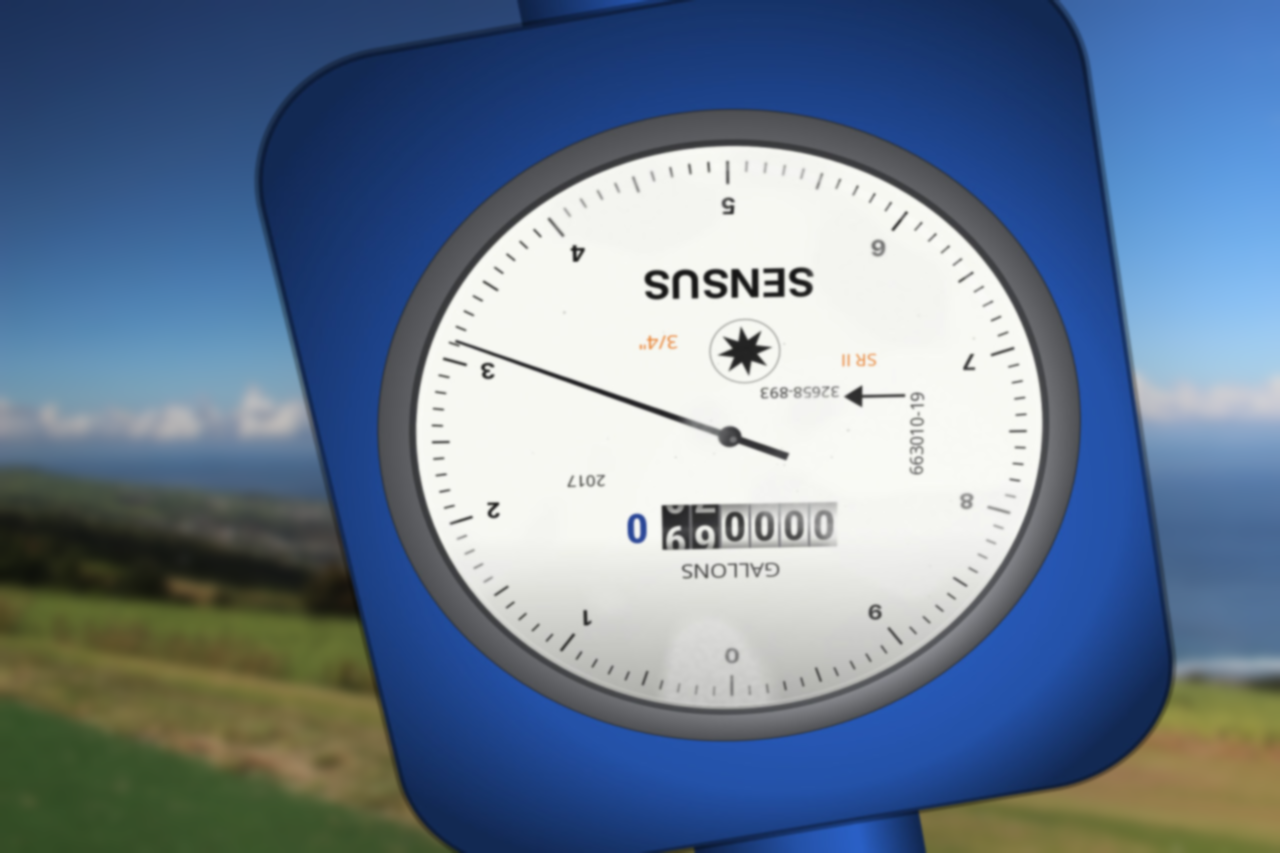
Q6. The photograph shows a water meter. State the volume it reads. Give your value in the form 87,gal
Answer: 693.1,gal
